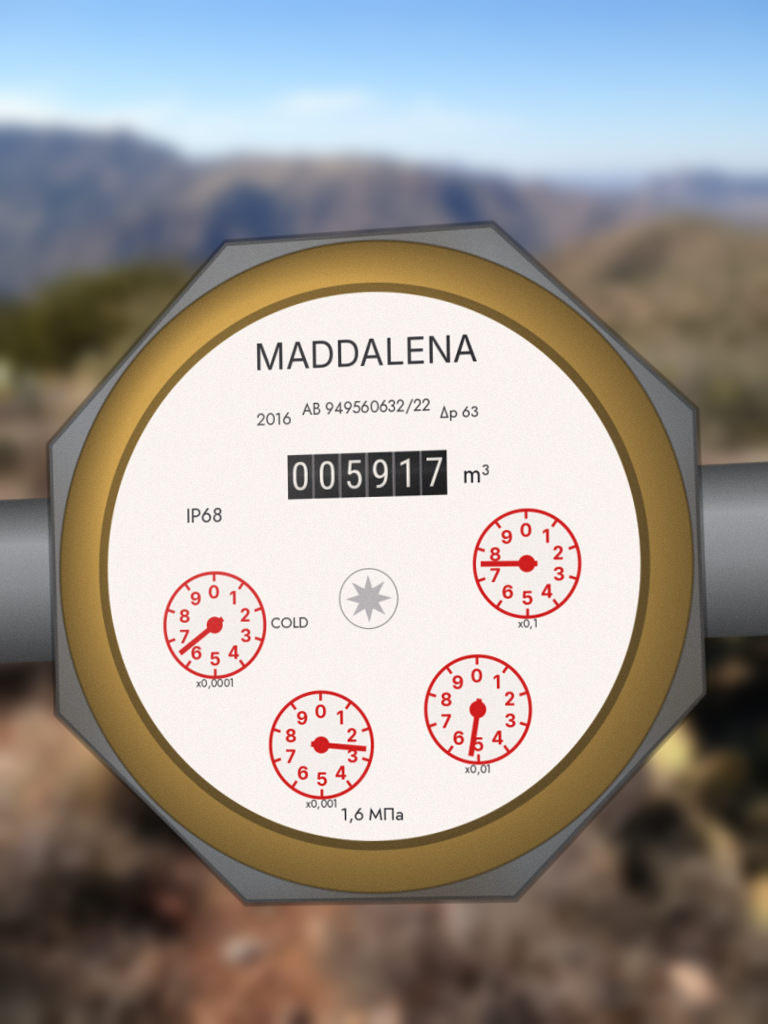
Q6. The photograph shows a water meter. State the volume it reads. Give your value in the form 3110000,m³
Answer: 5917.7526,m³
